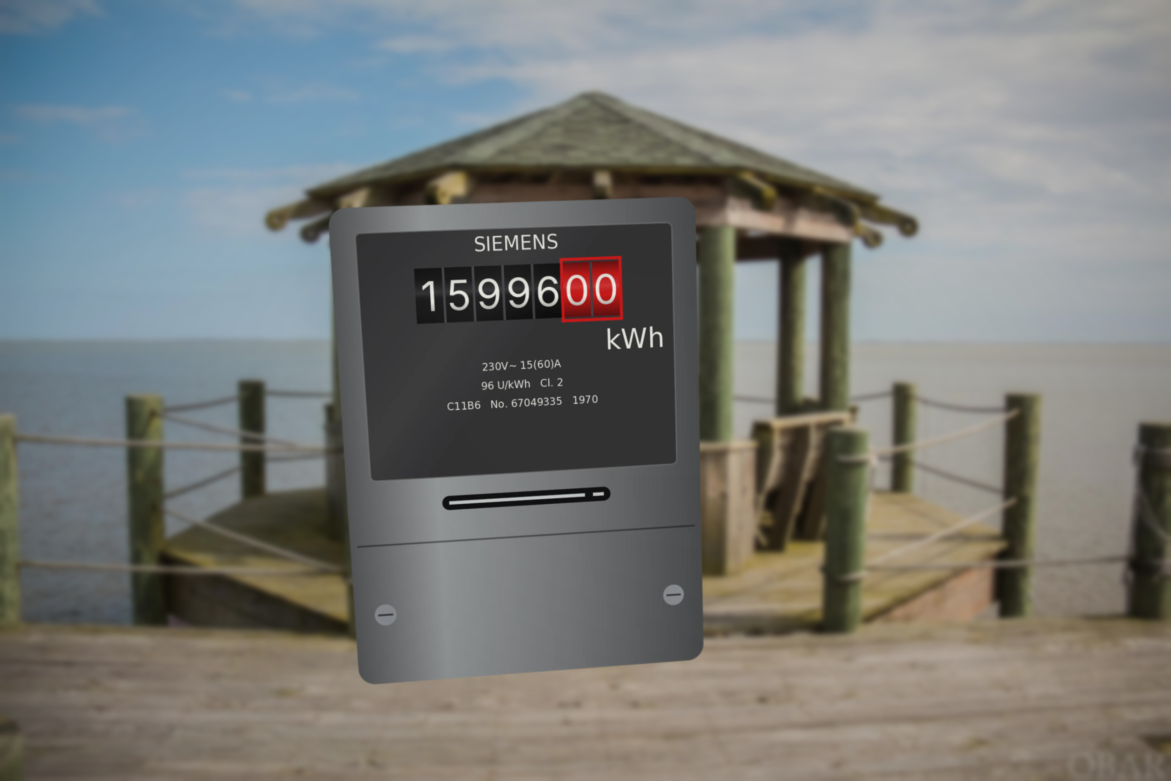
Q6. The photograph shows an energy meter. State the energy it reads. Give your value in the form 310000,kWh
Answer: 15996.00,kWh
